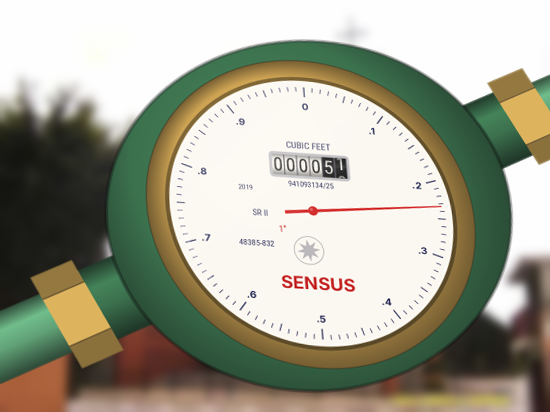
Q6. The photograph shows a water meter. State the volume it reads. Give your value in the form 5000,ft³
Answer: 51.23,ft³
